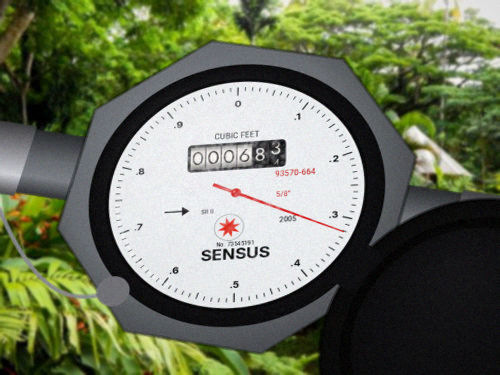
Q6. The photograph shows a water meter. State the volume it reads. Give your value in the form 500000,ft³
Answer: 683.32,ft³
